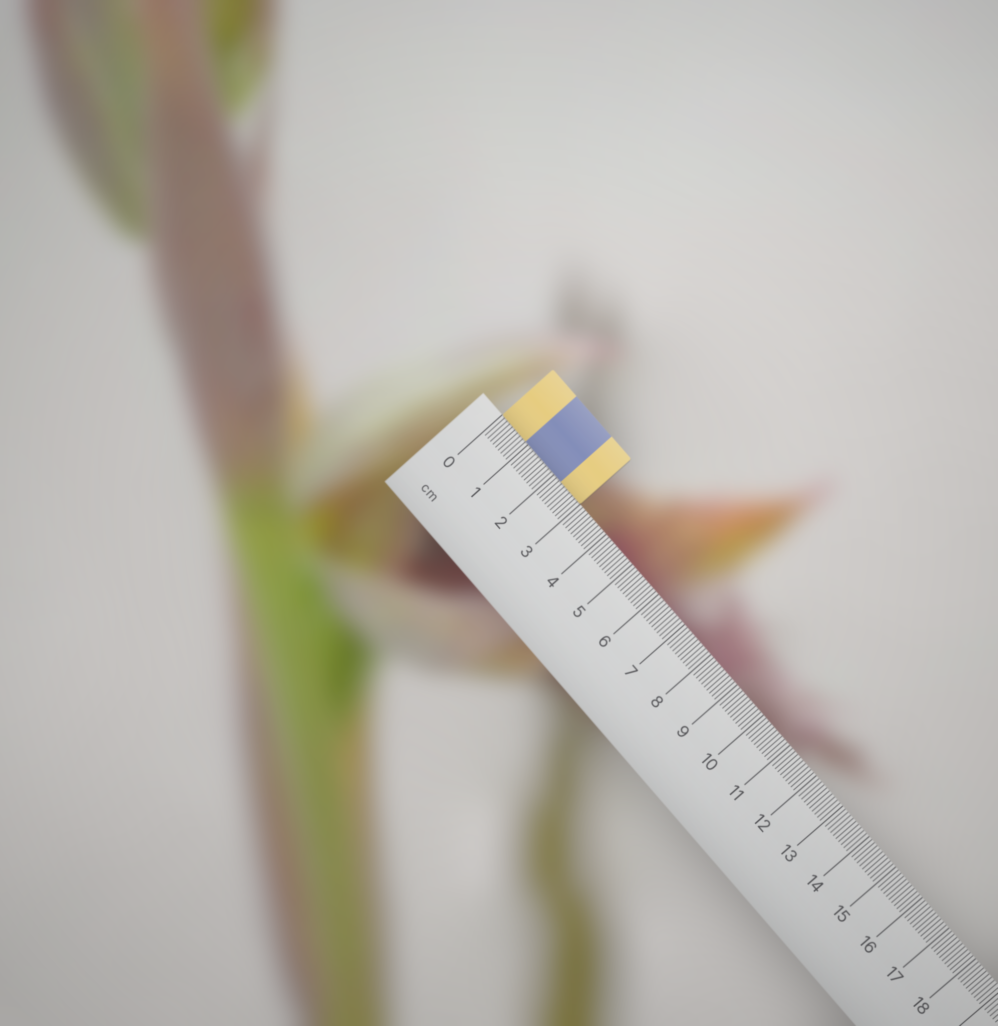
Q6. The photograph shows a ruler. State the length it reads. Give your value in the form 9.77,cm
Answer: 3,cm
